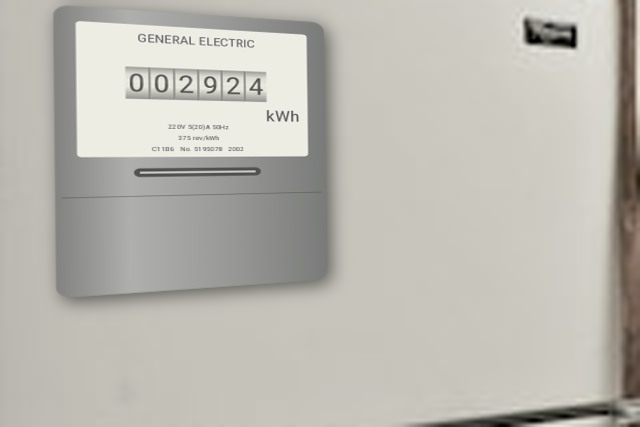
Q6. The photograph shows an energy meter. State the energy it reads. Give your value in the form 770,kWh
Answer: 2924,kWh
